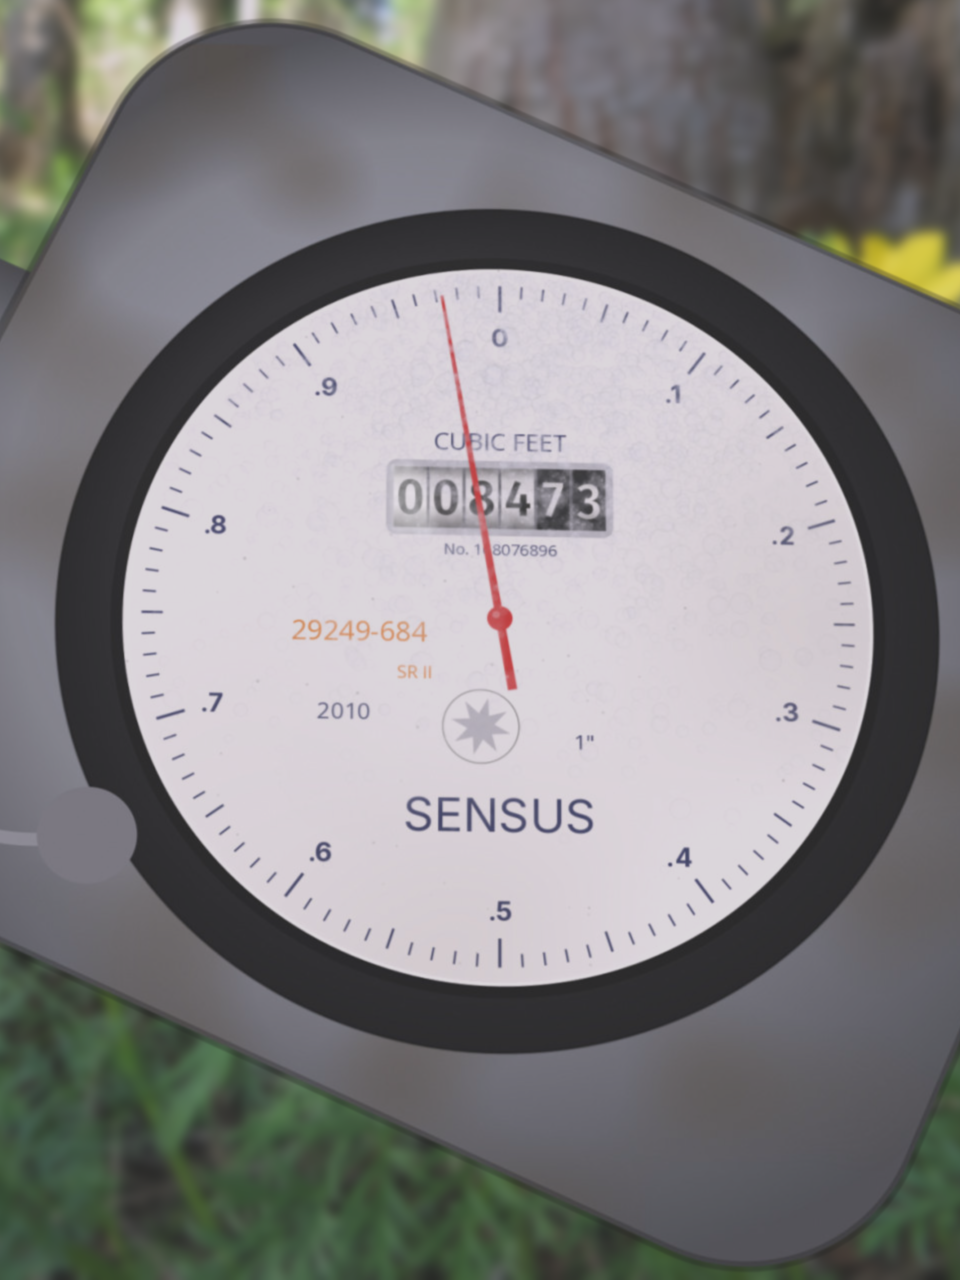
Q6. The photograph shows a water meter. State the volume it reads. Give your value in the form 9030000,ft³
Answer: 8472.97,ft³
